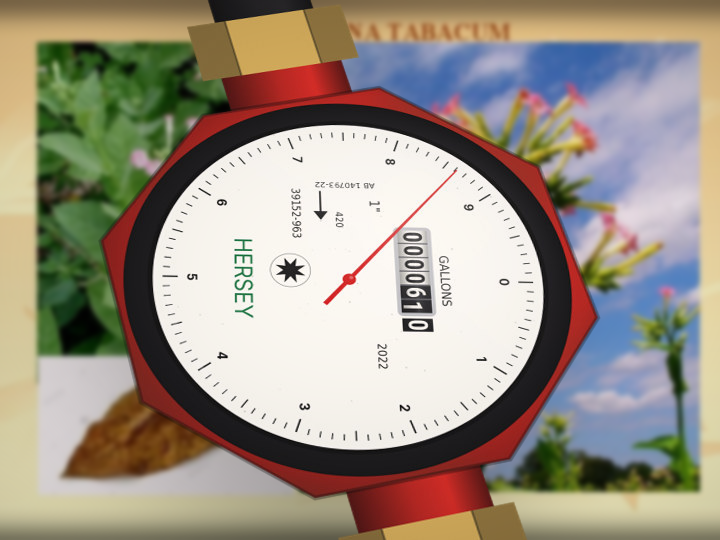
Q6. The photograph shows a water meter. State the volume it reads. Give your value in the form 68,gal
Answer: 608.6,gal
